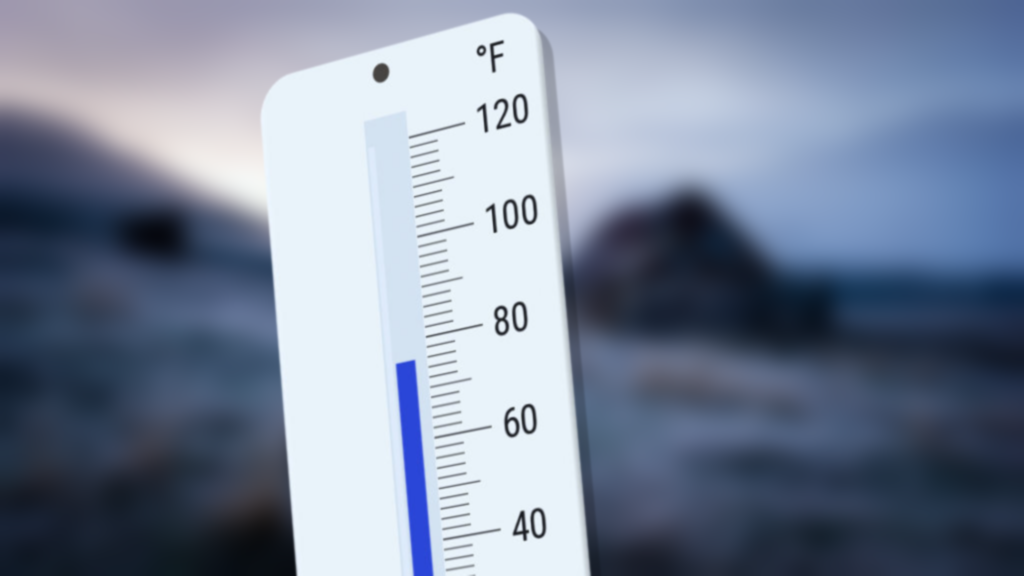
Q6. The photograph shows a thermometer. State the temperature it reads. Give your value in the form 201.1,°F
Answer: 76,°F
